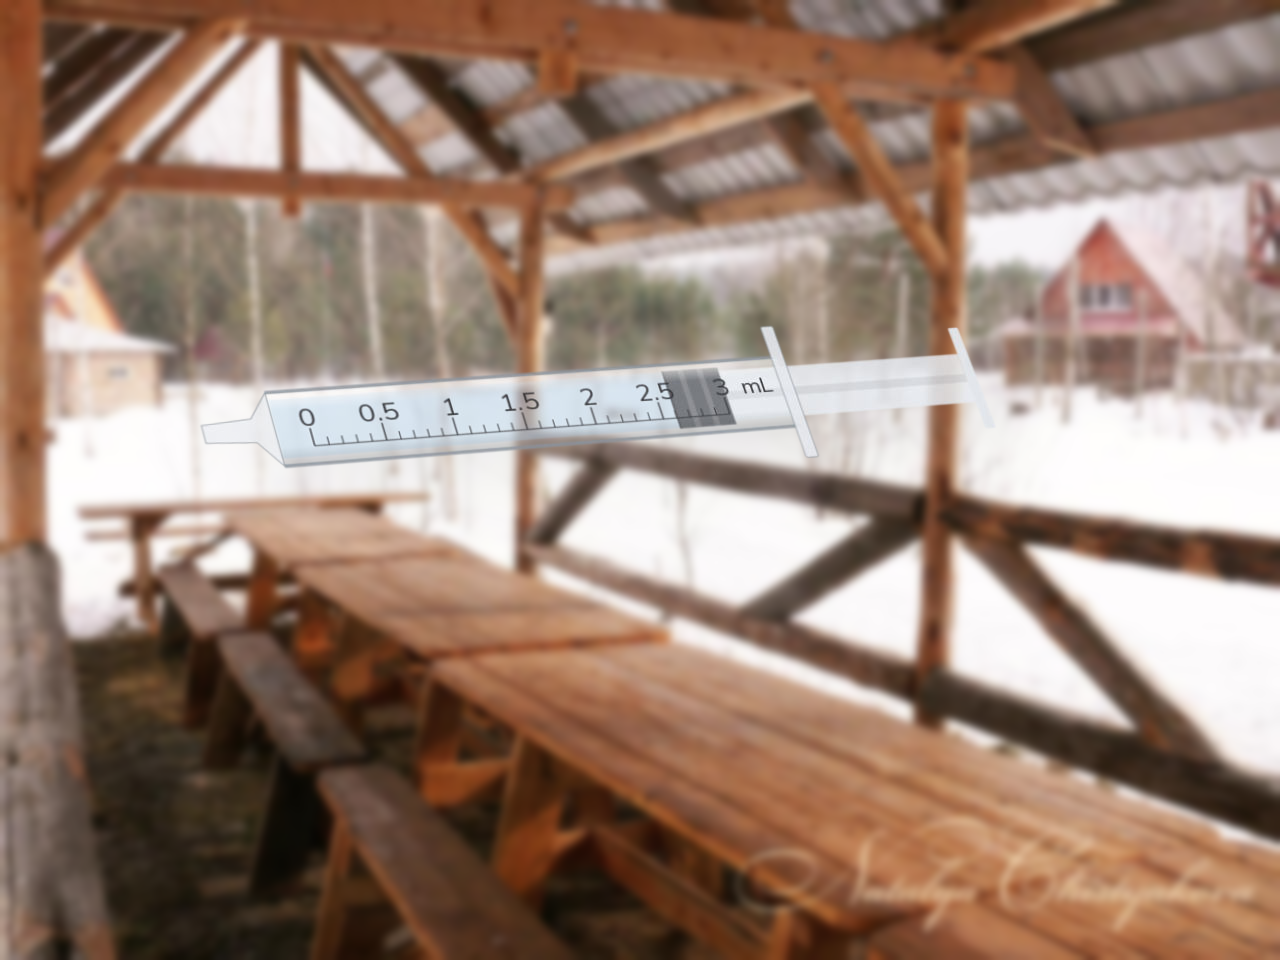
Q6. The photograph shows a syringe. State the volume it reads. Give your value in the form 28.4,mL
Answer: 2.6,mL
